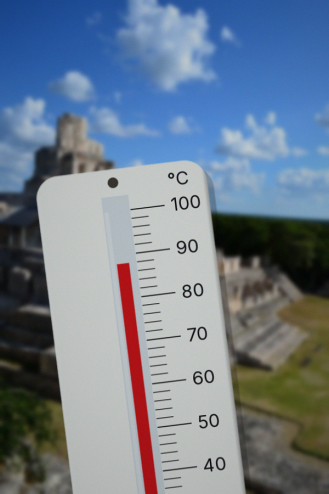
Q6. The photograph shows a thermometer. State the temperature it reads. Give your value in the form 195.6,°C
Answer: 88,°C
